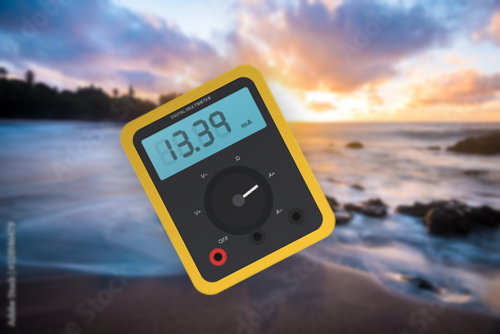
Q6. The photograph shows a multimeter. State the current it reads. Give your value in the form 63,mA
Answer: 13.39,mA
